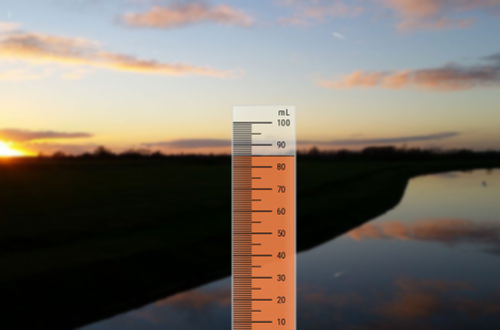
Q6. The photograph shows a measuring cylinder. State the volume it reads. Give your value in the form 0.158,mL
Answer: 85,mL
